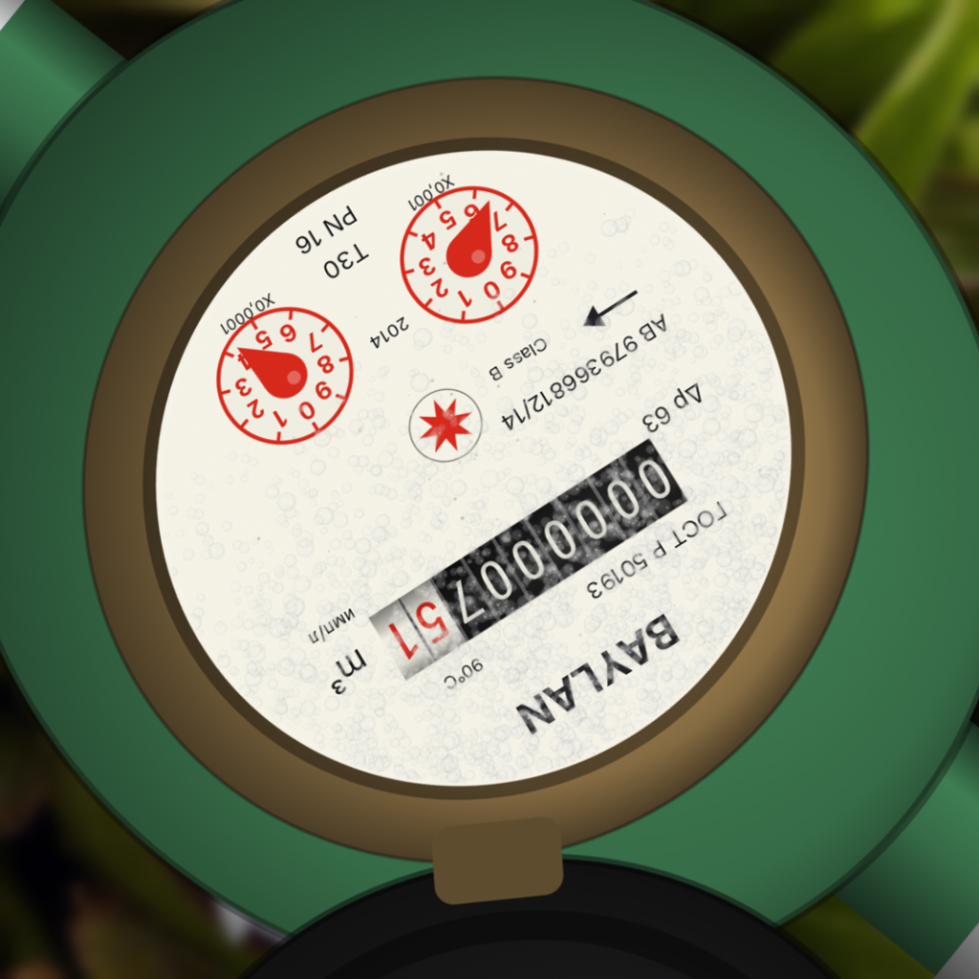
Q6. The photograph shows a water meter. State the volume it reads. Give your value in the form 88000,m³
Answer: 7.5164,m³
